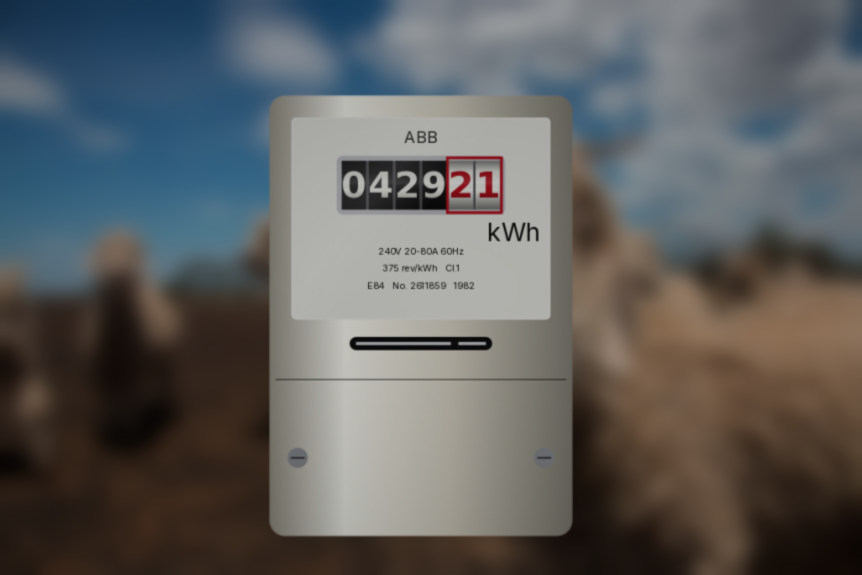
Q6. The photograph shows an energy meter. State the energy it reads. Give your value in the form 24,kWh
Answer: 429.21,kWh
